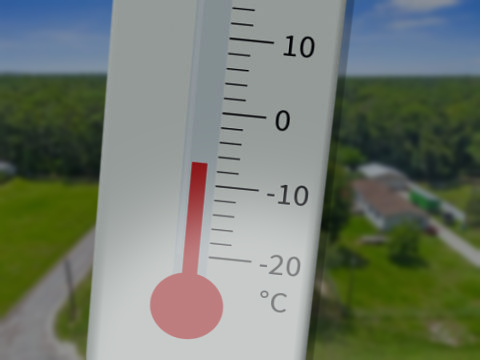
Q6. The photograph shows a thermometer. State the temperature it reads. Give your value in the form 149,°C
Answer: -7,°C
